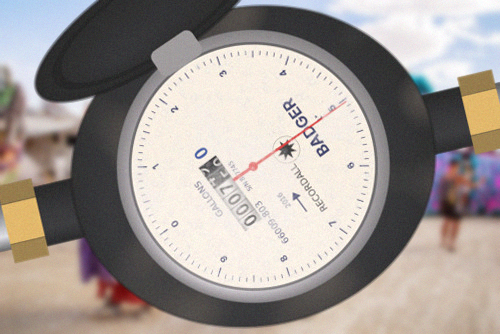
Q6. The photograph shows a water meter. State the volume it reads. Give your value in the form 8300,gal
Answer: 7495.0,gal
